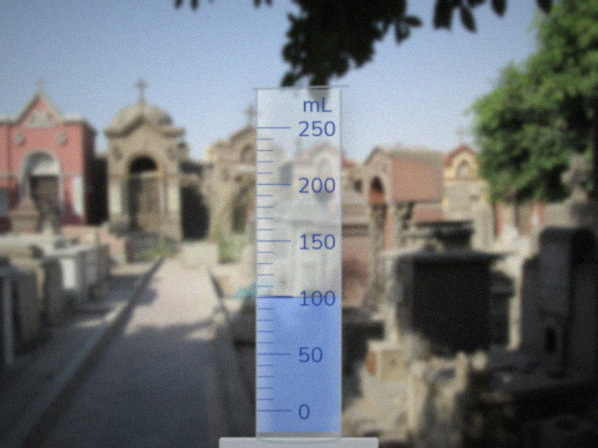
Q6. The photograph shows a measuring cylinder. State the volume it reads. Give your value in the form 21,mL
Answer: 100,mL
